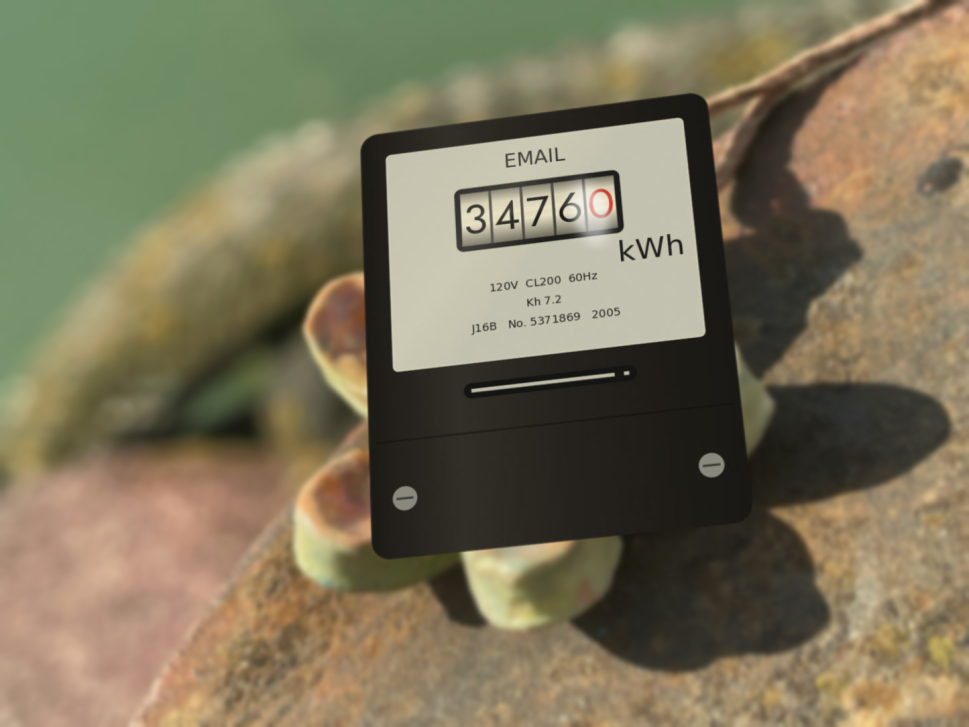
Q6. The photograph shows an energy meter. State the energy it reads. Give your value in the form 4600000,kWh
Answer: 3476.0,kWh
